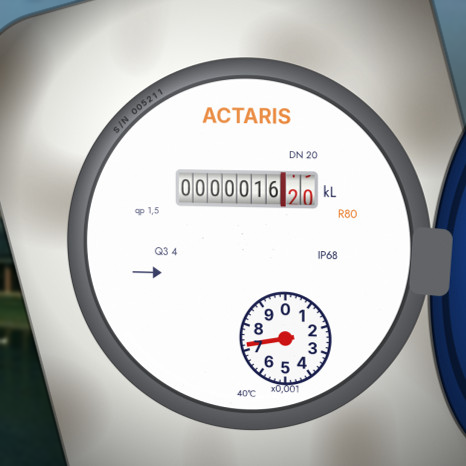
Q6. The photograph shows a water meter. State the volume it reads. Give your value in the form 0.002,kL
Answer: 16.197,kL
